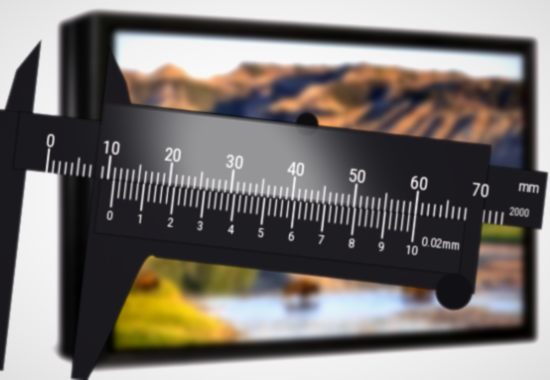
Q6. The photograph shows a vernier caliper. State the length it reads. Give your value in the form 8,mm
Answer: 11.0,mm
